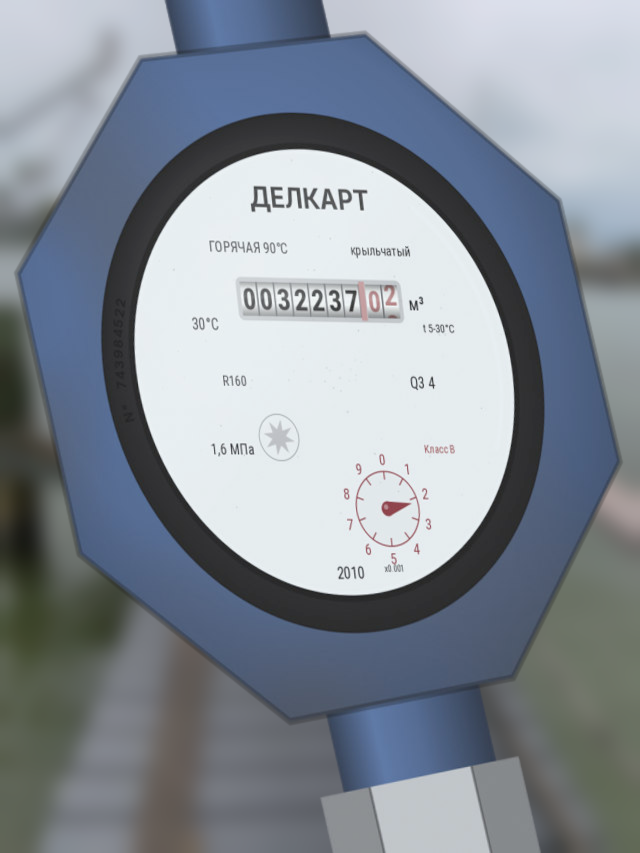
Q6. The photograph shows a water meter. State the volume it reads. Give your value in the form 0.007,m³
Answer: 32237.022,m³
